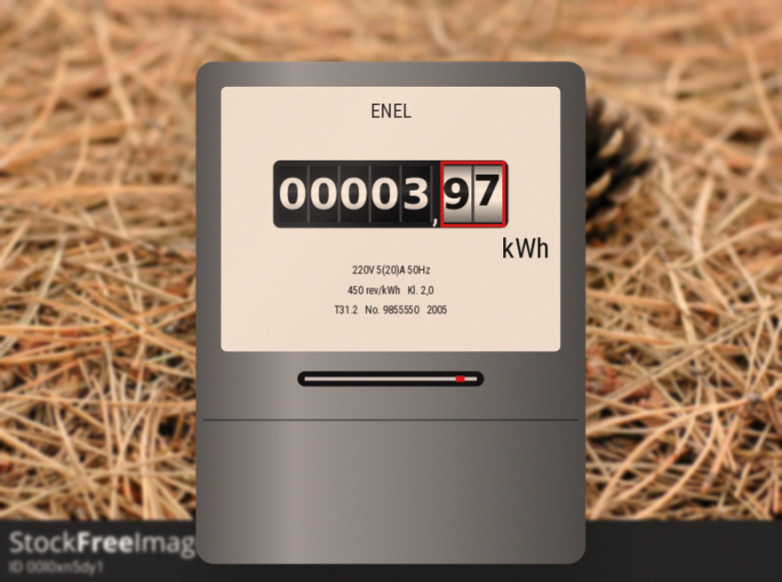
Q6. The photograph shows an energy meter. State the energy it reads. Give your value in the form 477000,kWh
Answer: 3.97,kWh
